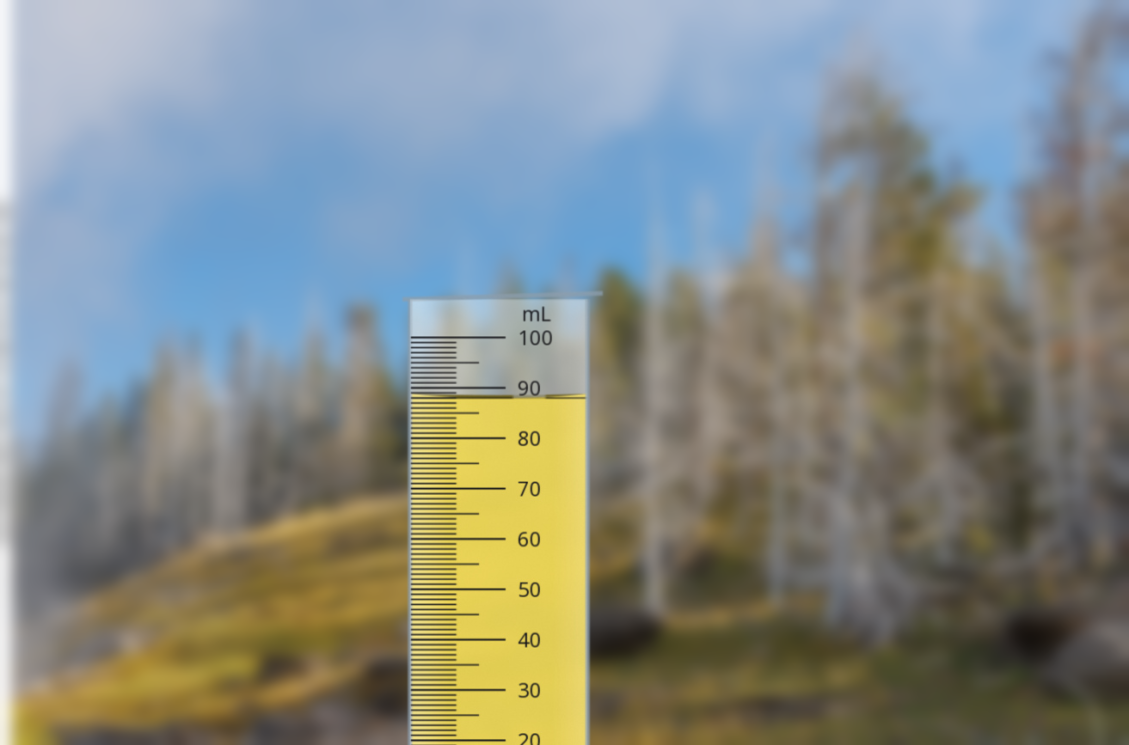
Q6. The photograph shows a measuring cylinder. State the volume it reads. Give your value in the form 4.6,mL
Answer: 88,mL
